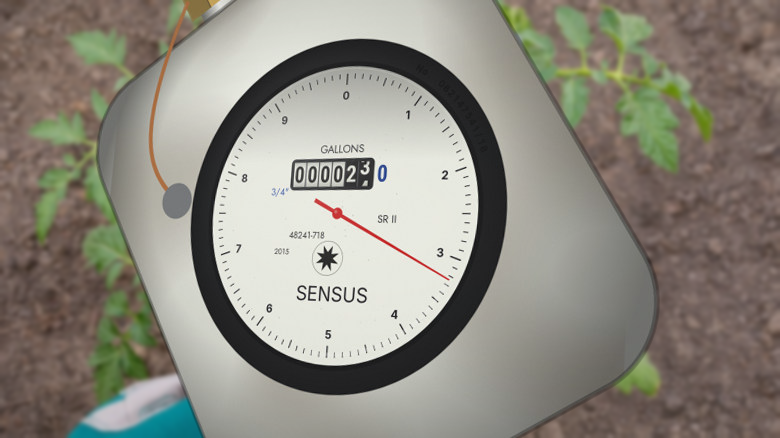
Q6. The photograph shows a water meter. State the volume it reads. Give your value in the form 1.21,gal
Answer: 233.2,gal
